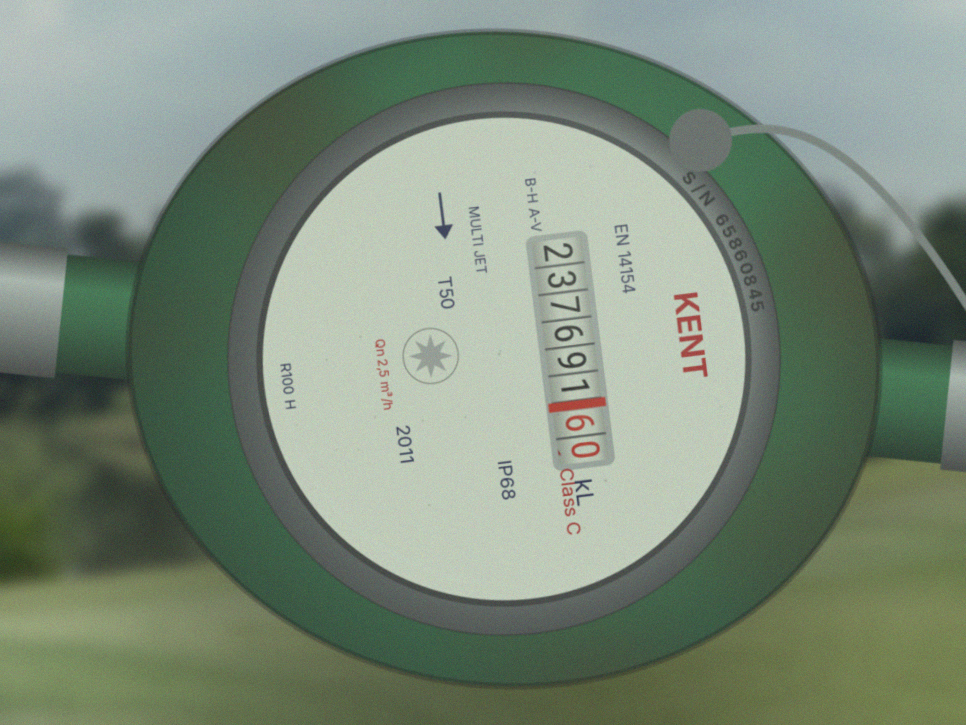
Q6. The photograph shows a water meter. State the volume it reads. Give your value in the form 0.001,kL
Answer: 237691.60,kL
